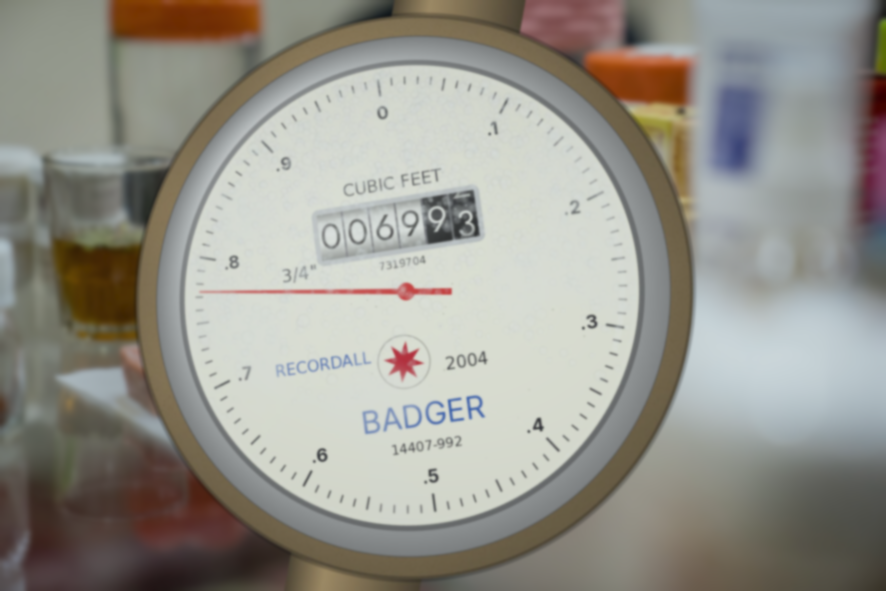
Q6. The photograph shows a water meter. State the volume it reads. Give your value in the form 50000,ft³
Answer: 6992.77,ft³
